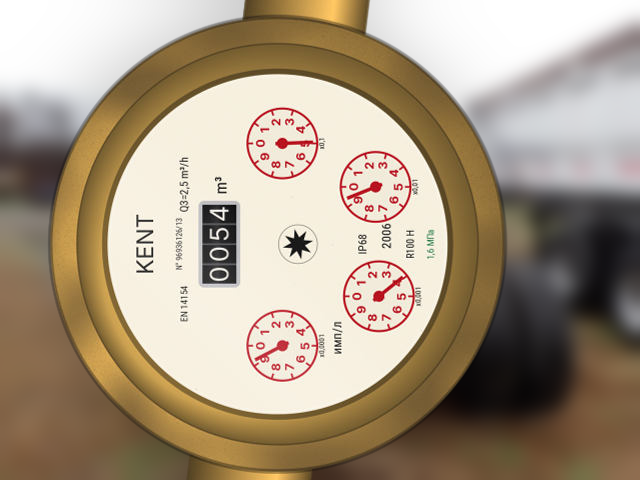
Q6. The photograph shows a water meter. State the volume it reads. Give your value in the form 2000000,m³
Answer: 54.4939,m³
